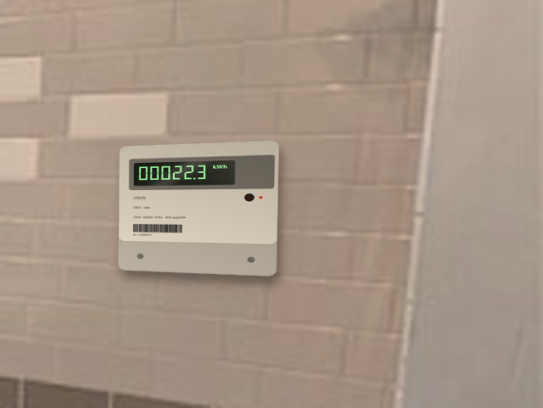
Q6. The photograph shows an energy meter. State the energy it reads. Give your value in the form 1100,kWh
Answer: 22.3,kWh
